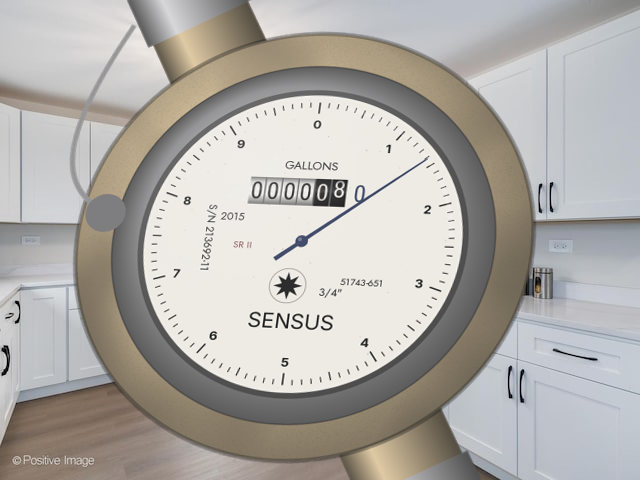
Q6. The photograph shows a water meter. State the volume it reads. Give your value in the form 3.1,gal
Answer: 81.4,gal
